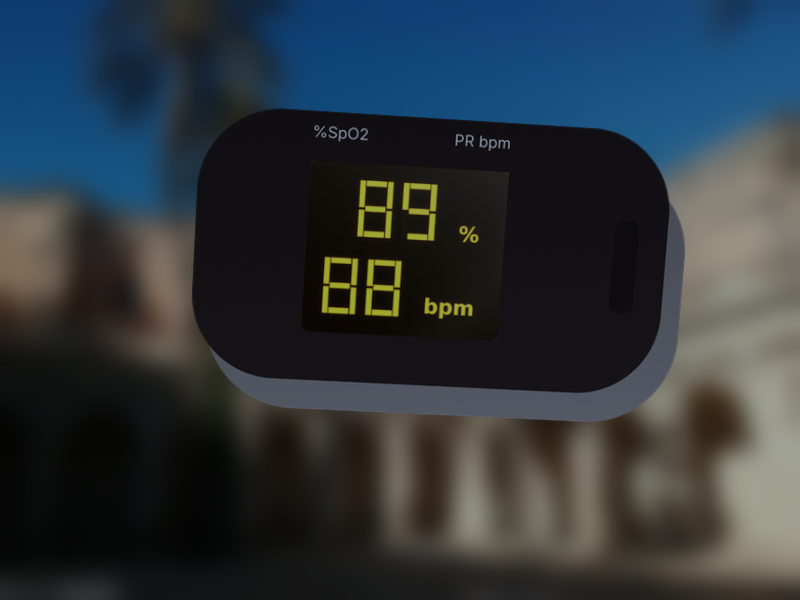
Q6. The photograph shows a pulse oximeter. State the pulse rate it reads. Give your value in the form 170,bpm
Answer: 88,bpm
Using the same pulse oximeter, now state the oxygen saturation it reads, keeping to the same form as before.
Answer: 89,%
